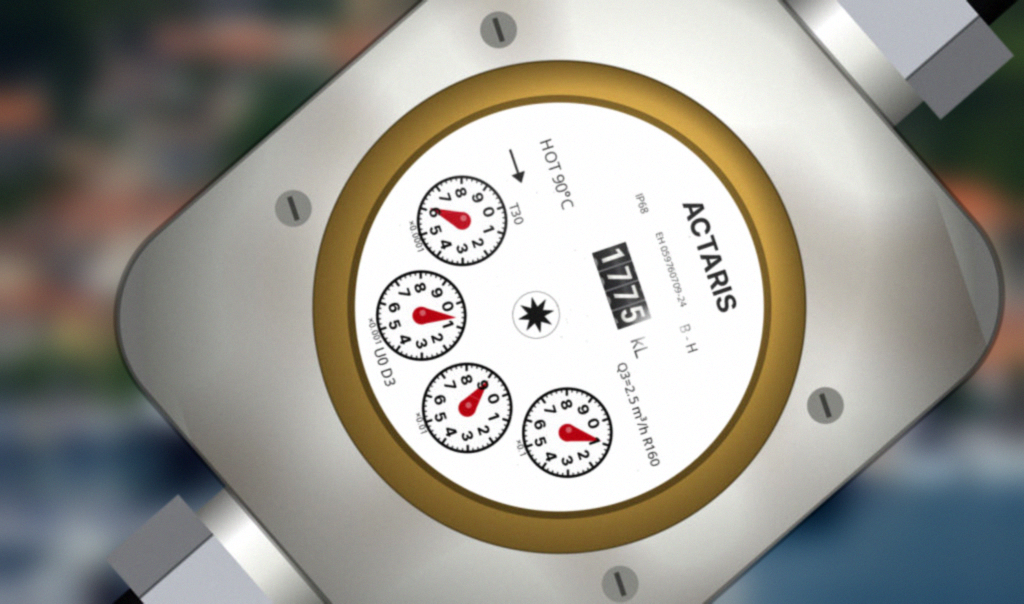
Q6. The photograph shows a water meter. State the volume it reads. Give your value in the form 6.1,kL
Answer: 1775.0906,kL
